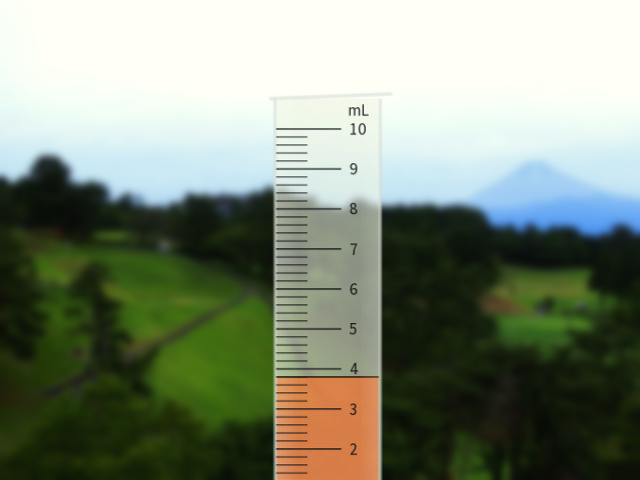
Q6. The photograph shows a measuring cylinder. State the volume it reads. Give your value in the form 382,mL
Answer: 3.8,mL
